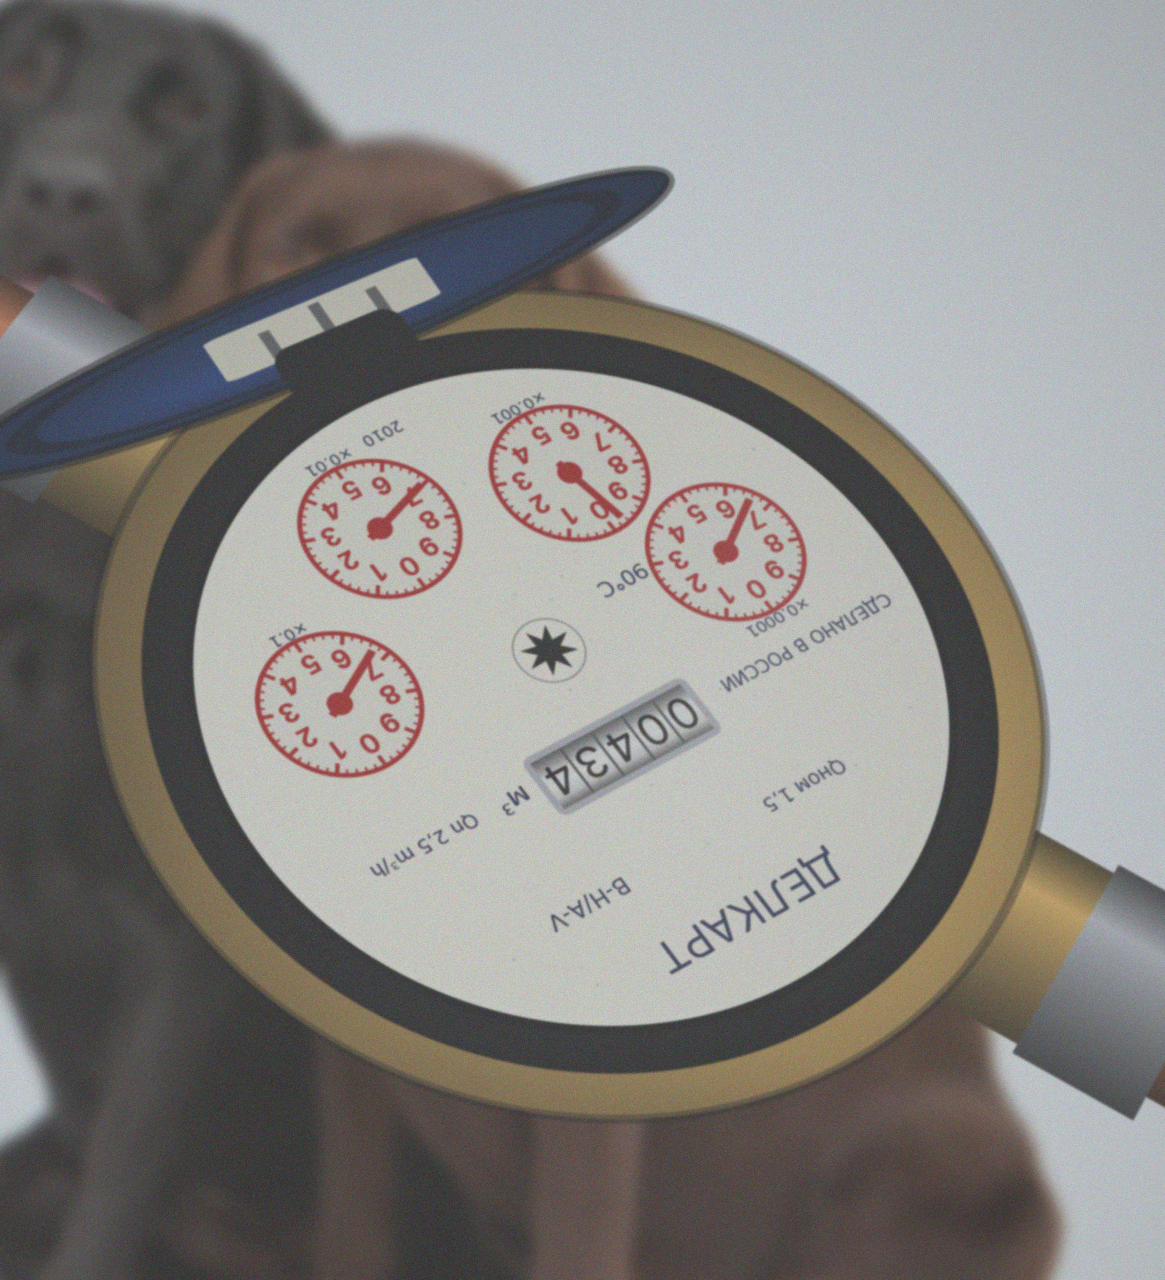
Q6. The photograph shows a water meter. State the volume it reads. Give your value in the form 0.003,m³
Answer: 434.6696,m³
